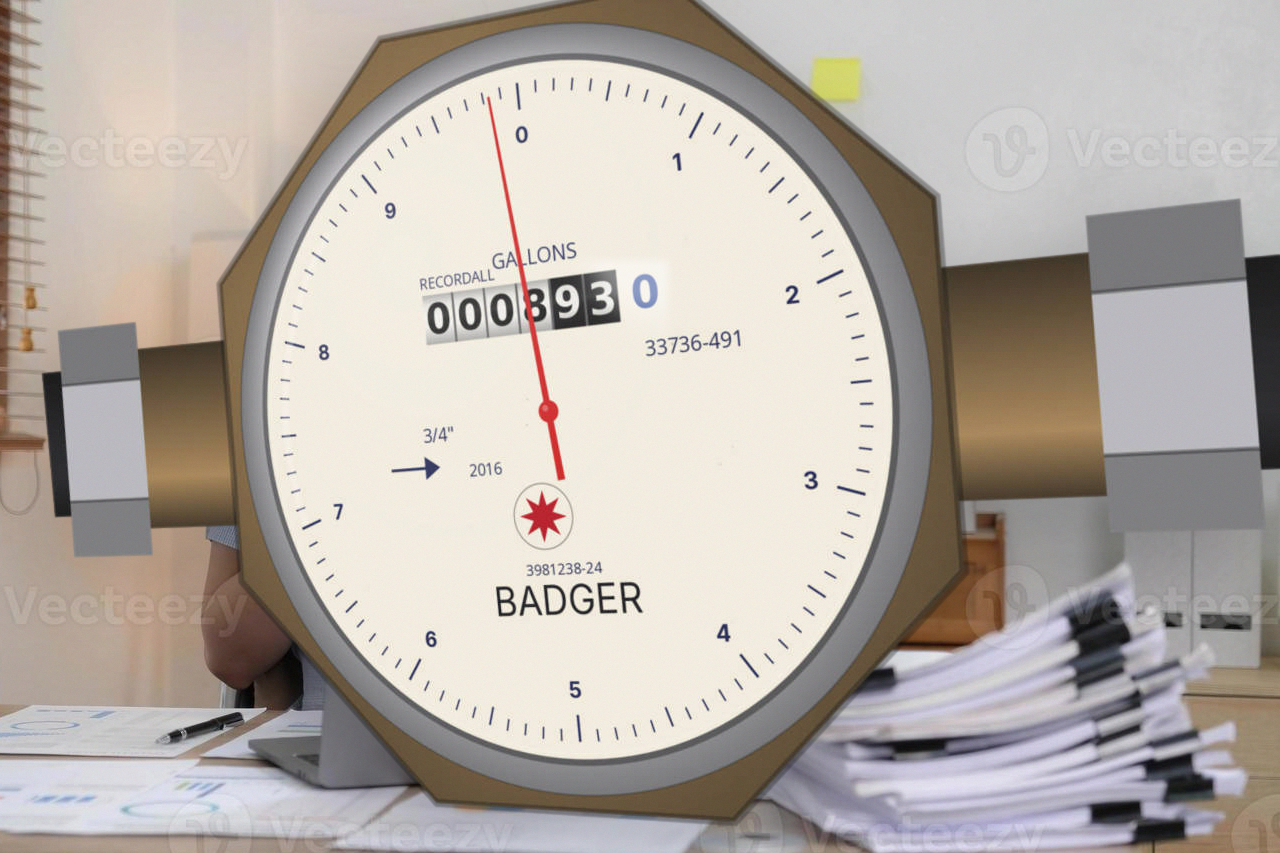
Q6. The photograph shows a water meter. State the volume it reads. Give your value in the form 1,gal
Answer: 8929.8,gal
